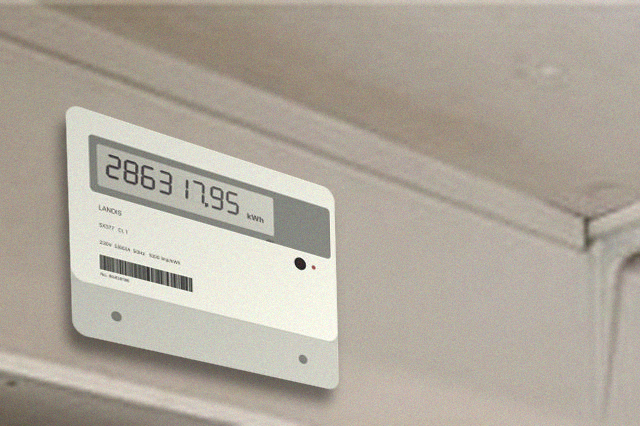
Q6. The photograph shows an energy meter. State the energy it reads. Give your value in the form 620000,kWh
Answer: 286317.95,kWh
